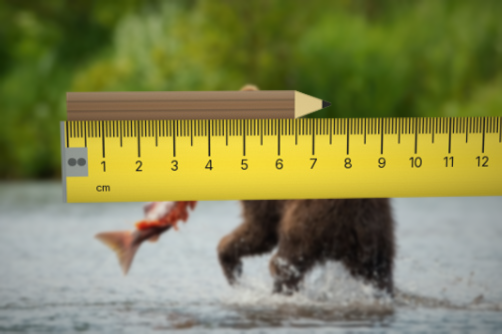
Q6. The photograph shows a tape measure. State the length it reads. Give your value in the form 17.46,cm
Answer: 7.5,cm
